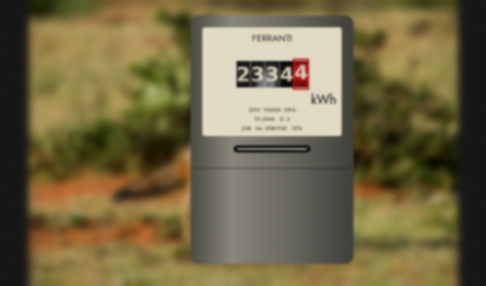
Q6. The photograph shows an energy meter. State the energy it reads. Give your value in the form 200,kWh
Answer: 2334.4,kWh
